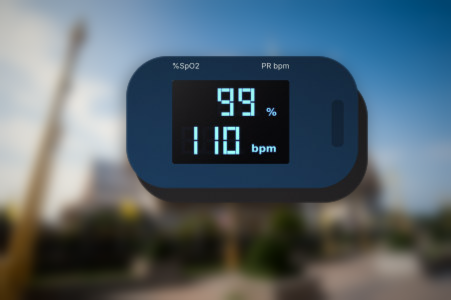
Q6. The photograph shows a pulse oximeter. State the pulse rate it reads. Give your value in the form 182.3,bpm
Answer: 110,bpm
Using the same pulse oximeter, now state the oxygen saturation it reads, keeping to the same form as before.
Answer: 99,%
